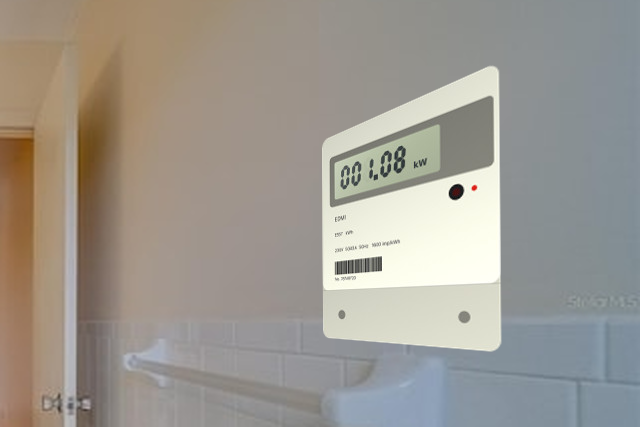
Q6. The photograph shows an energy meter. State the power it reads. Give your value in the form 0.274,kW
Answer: 1.08,kW
